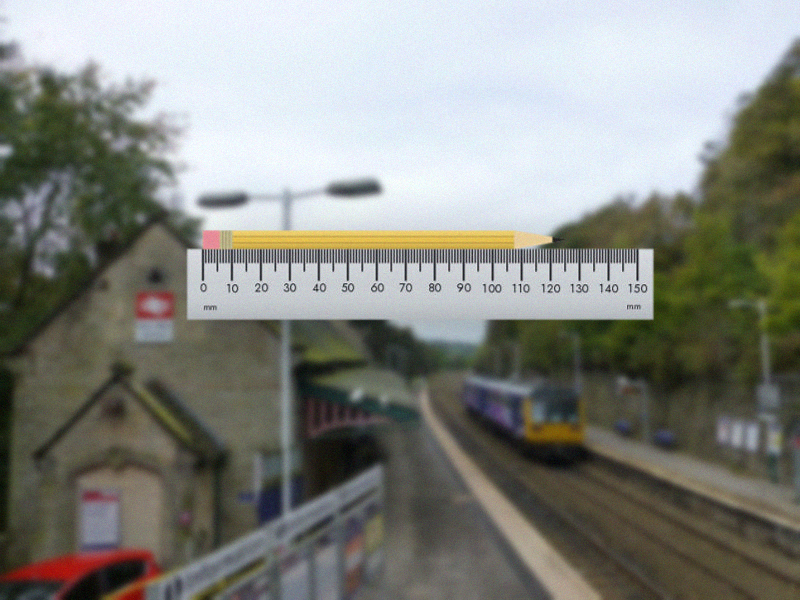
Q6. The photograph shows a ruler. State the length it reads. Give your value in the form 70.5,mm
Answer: 125,mm
